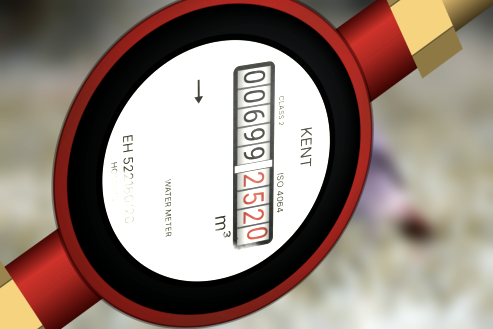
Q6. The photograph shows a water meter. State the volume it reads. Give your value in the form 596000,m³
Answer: 699.2520,m³
